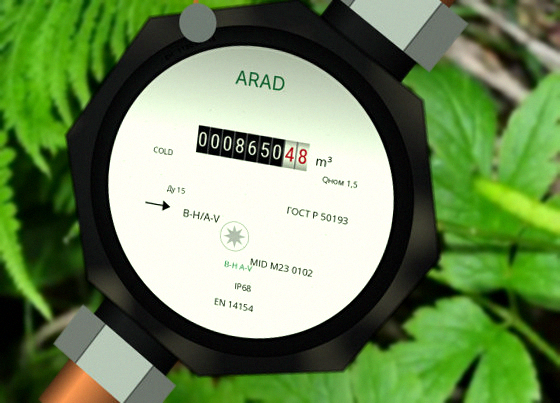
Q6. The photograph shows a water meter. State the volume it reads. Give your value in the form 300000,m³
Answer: 8650.48,m³
